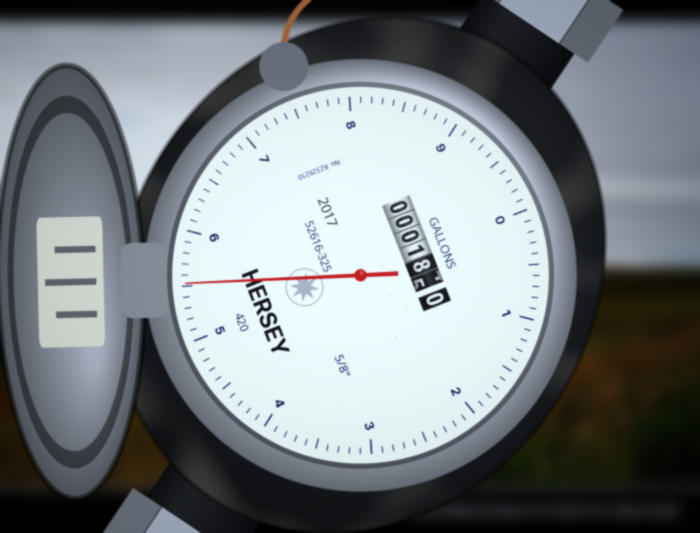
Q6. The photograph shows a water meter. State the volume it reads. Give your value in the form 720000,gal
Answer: 1845.5,gal
